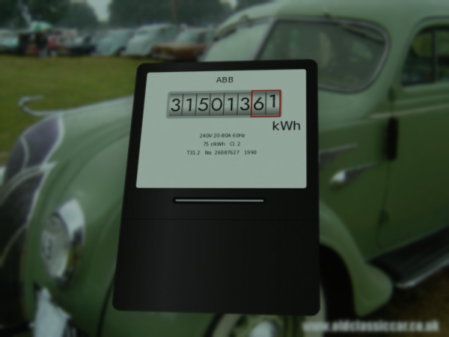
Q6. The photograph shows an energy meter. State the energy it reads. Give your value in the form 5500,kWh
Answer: 315013.61,kWh
